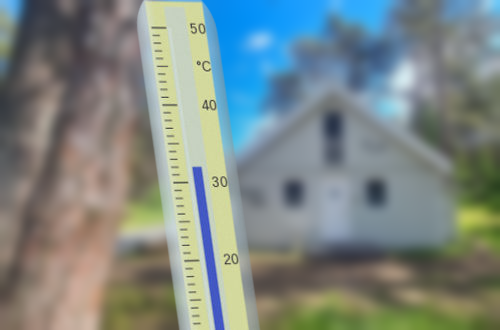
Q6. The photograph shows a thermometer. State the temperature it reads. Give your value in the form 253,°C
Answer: 32,°C
